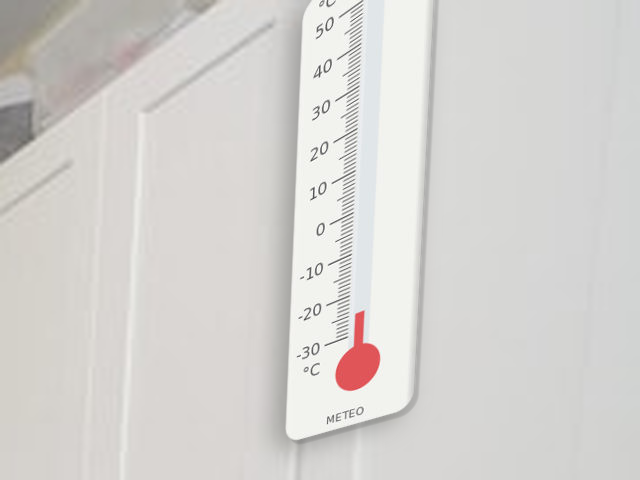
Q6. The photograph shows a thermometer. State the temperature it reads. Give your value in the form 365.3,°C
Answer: -25,°C
